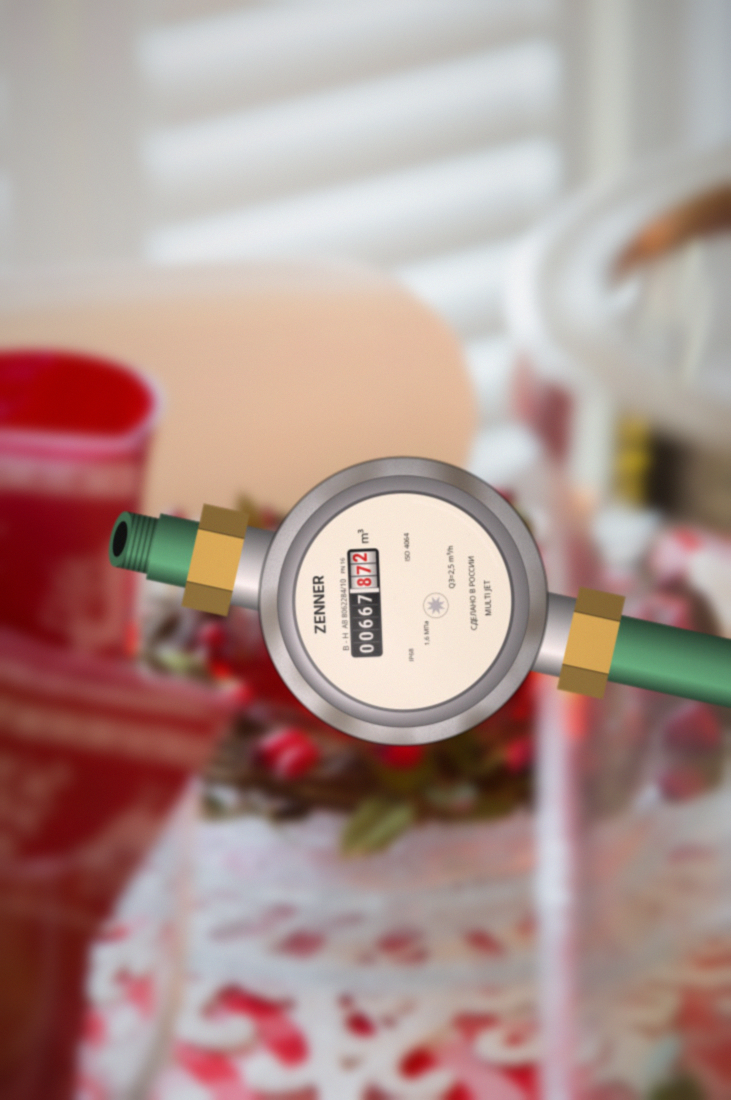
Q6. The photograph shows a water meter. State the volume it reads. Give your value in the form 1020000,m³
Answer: 667.872,m³
